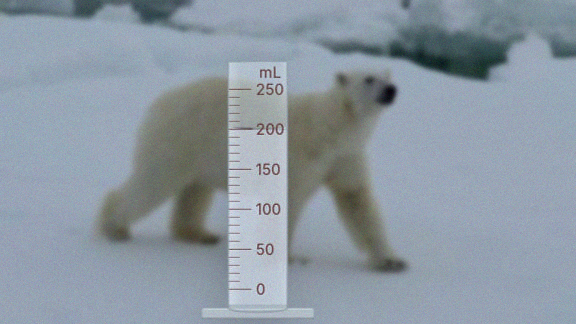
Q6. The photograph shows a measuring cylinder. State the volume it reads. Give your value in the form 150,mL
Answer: 200,mL
